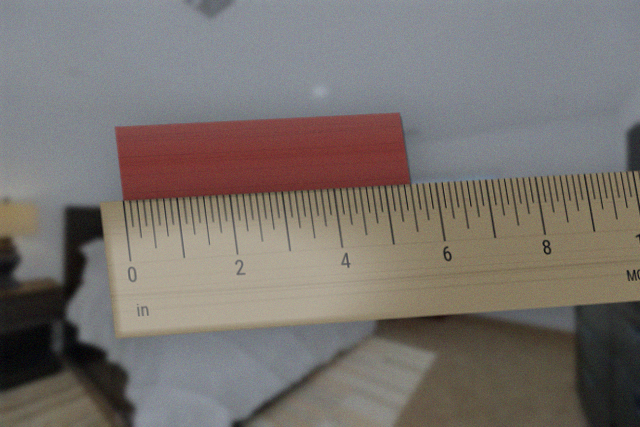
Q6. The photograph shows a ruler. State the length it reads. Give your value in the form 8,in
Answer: 5.5,in
